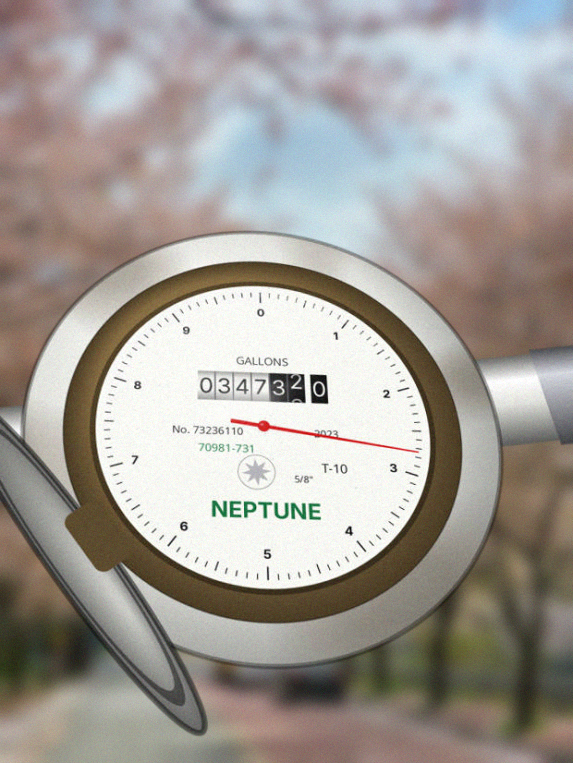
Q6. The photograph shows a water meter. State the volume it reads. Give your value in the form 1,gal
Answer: 347322.7,gal
